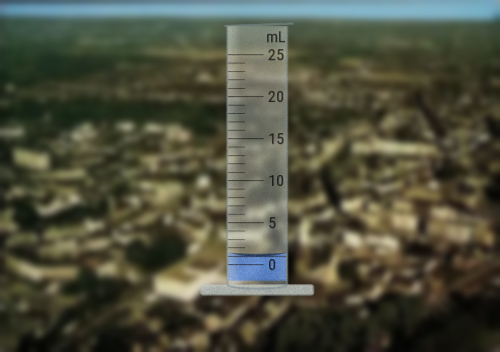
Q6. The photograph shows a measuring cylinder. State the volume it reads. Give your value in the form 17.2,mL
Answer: 1,mL
